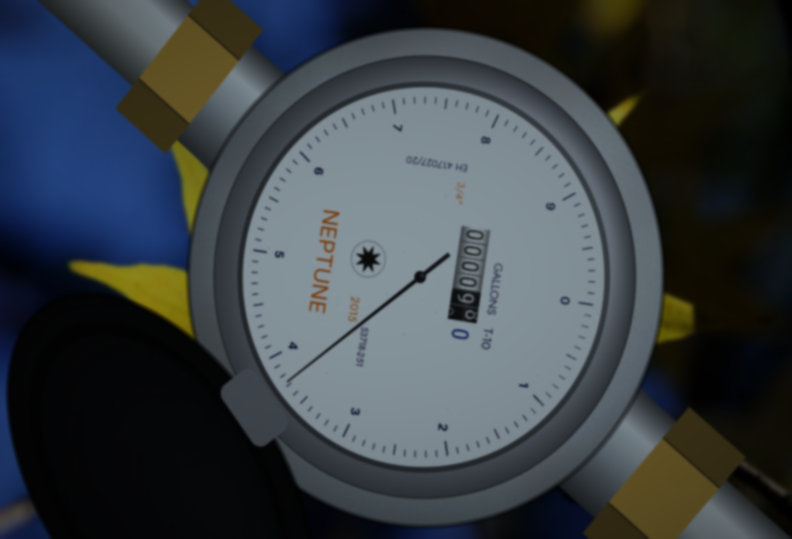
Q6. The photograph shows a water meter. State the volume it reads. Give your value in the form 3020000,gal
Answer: 983.7,gal
